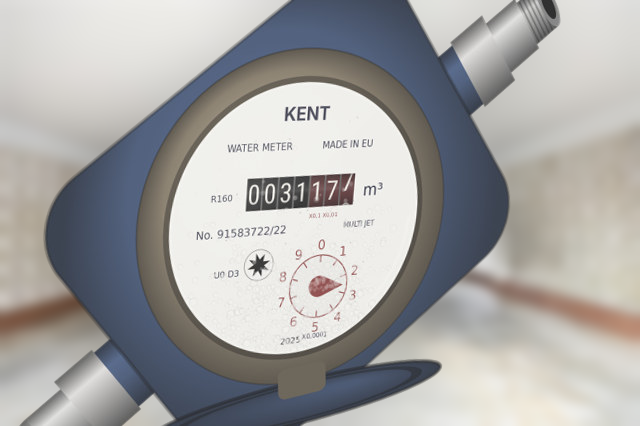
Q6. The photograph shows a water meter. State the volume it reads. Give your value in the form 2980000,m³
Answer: 31.1772,m³
